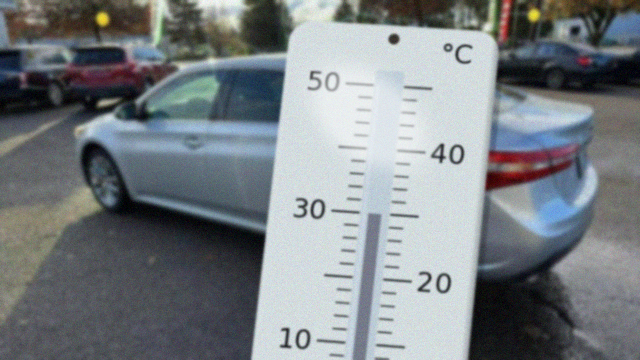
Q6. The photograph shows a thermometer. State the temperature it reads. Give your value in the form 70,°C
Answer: 30,°C
